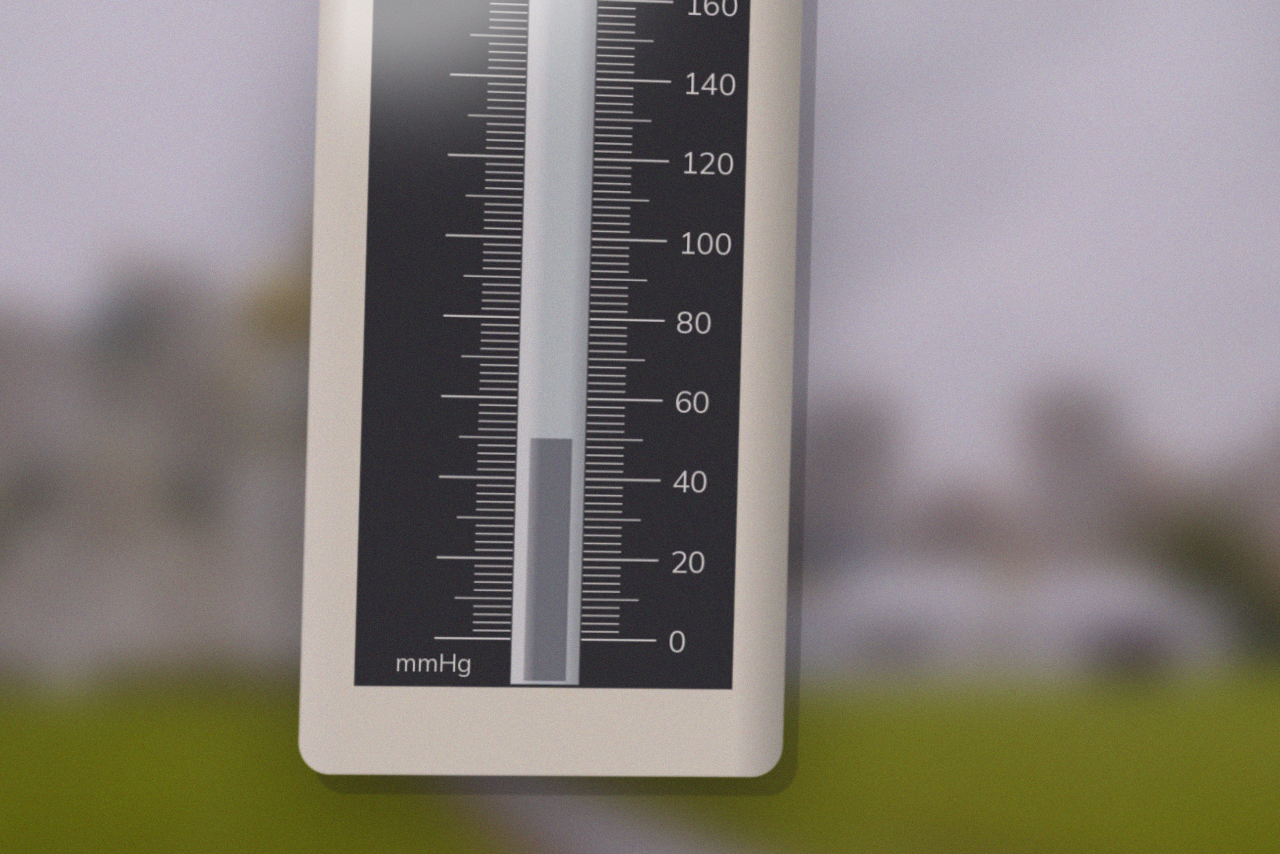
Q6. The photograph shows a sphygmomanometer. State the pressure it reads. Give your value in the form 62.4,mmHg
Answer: 50,mmHg
